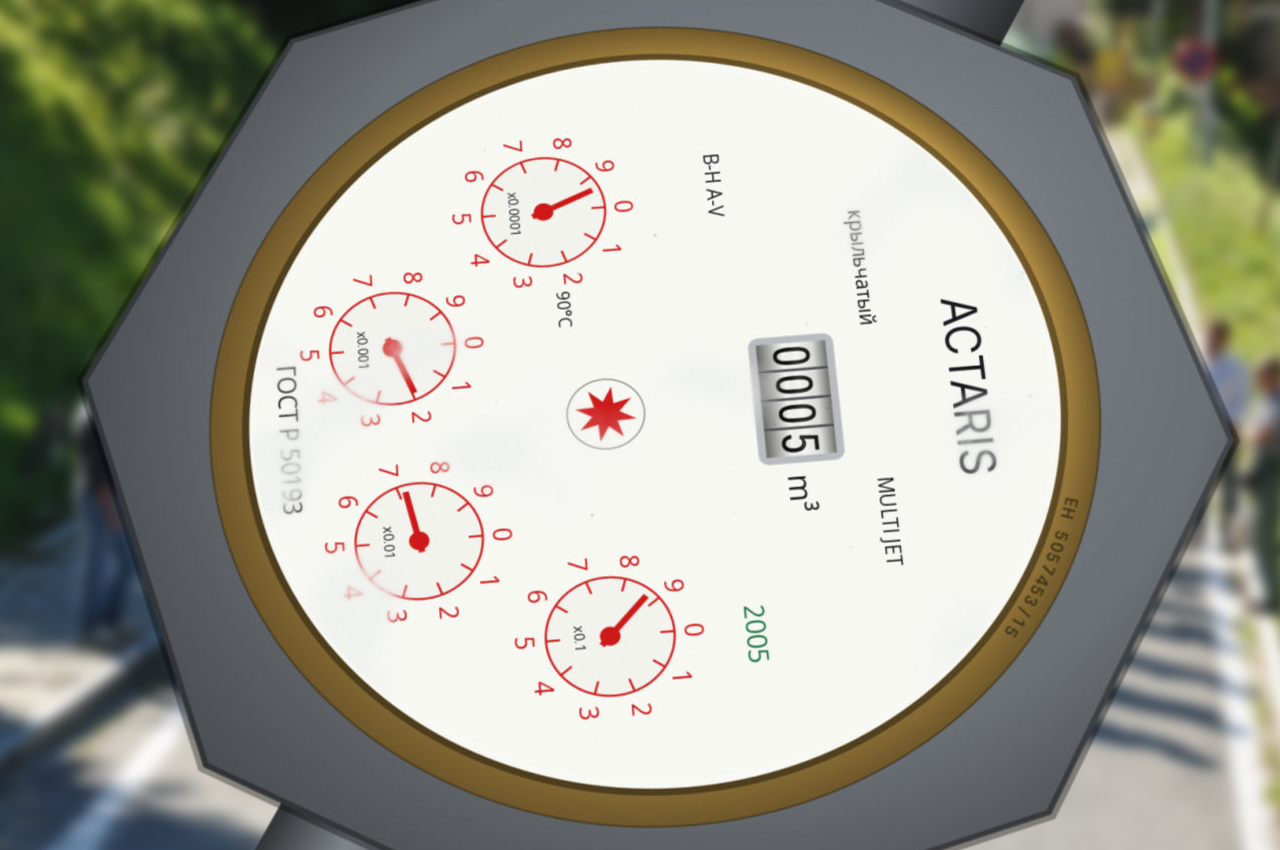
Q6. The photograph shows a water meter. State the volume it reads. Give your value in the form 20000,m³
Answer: 5.8719,m³
